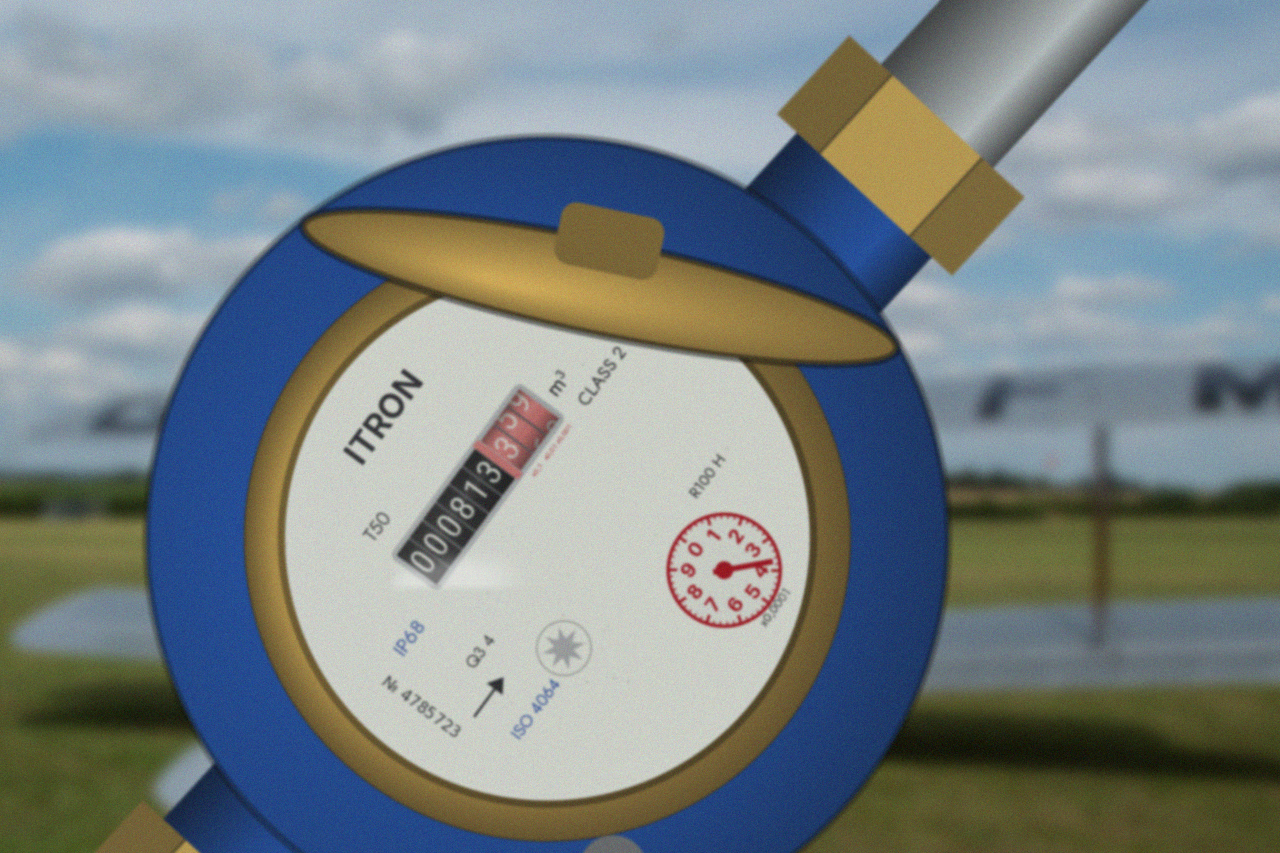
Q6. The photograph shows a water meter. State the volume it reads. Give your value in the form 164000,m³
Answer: 813.3593,m³
